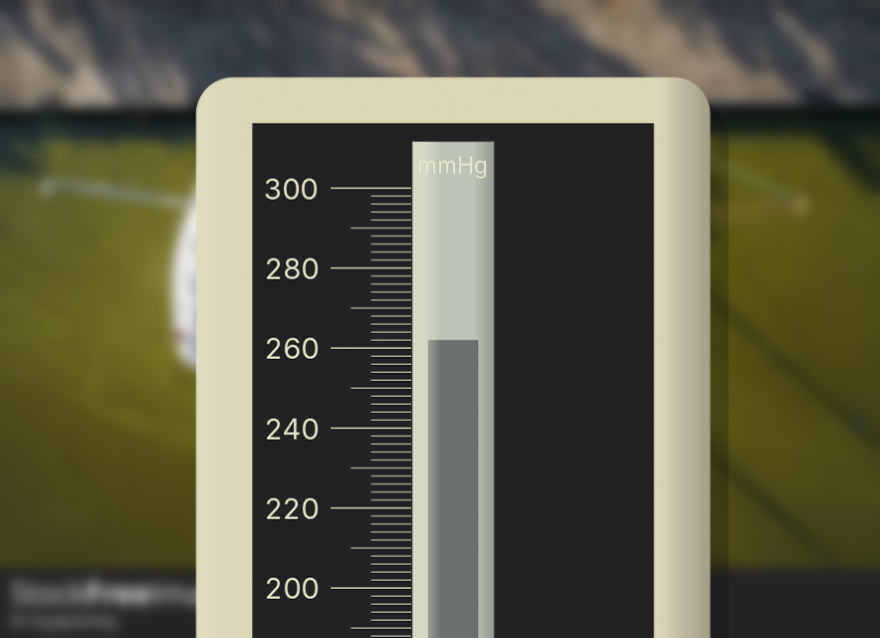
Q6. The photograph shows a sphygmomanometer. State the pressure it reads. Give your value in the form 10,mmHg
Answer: 262,mmHg
